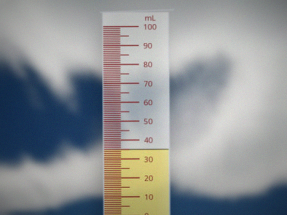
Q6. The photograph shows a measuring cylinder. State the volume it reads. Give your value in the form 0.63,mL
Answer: 35,mL
